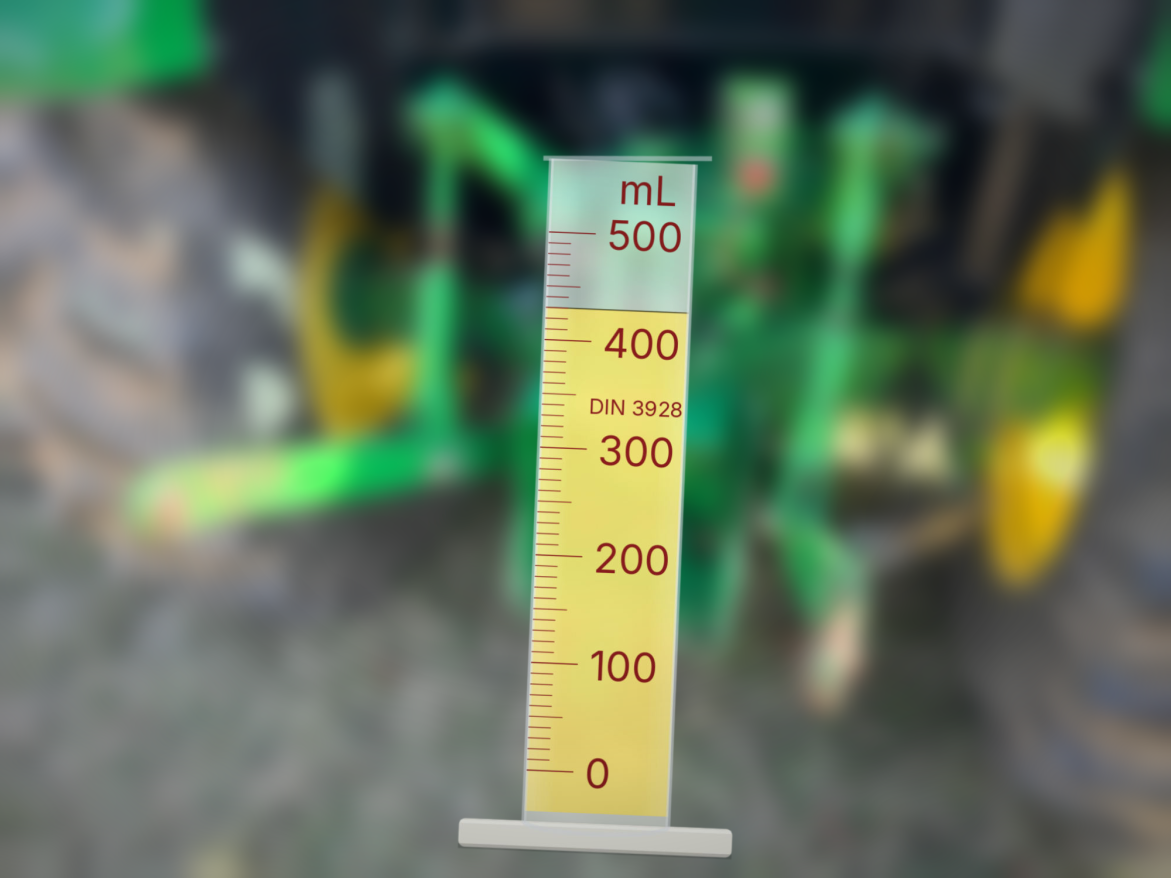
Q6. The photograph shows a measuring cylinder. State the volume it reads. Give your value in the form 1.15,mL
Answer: 430,mL
